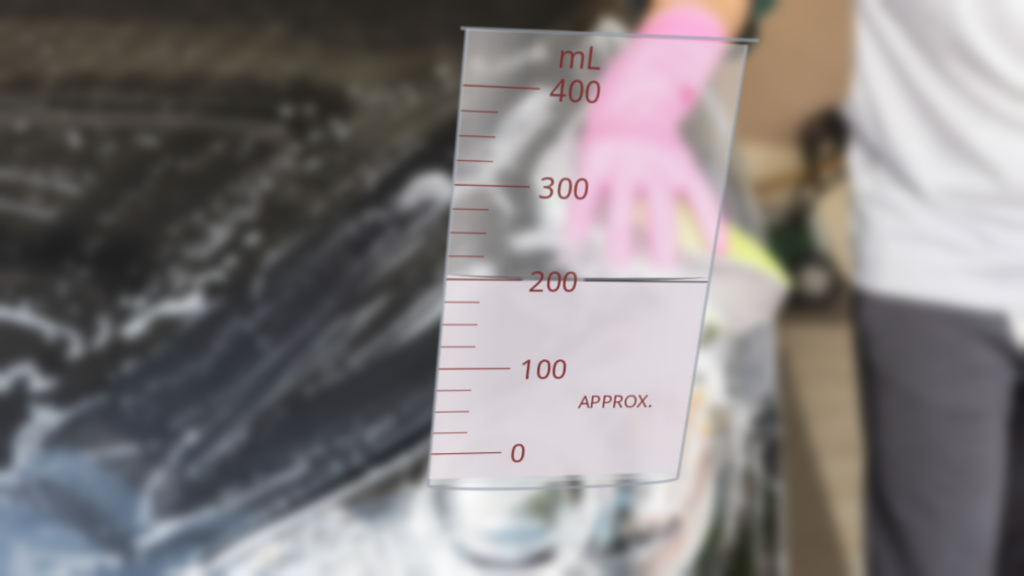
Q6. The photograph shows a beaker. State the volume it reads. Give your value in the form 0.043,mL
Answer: 200,mL
